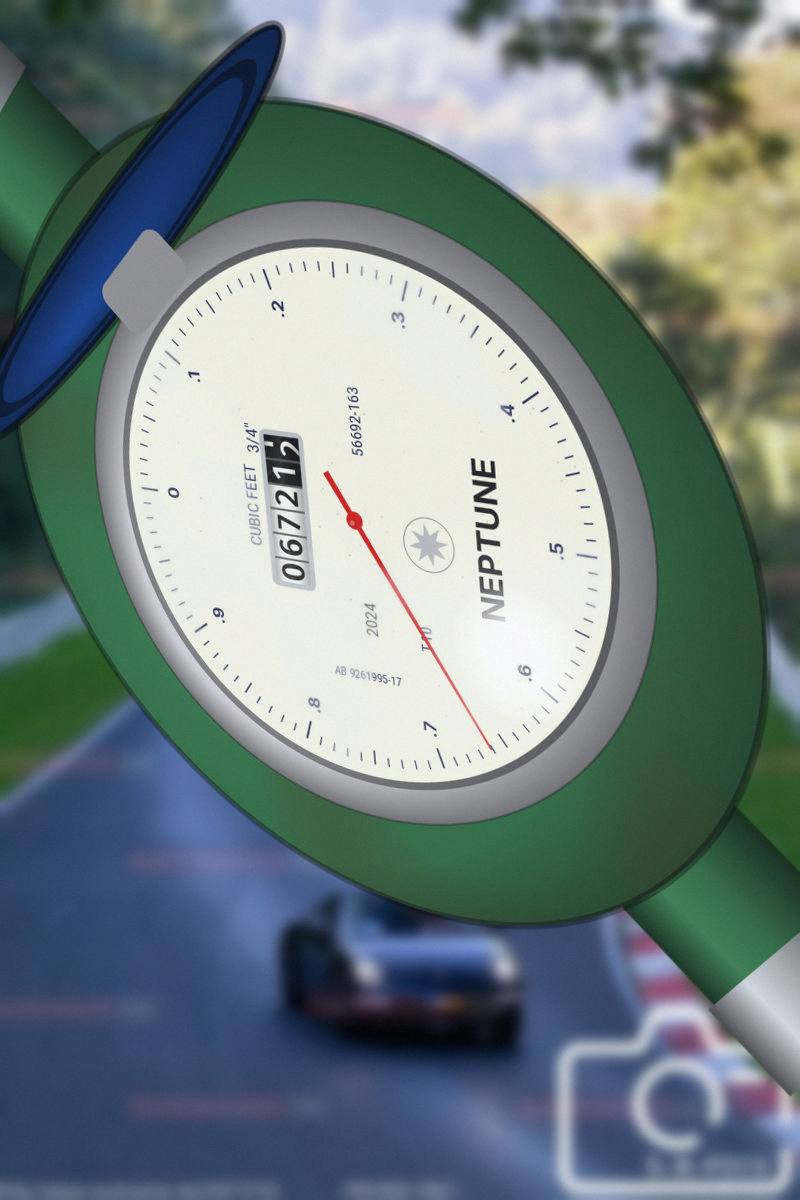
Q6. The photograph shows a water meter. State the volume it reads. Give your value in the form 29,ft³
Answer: 67211.66,ft³
